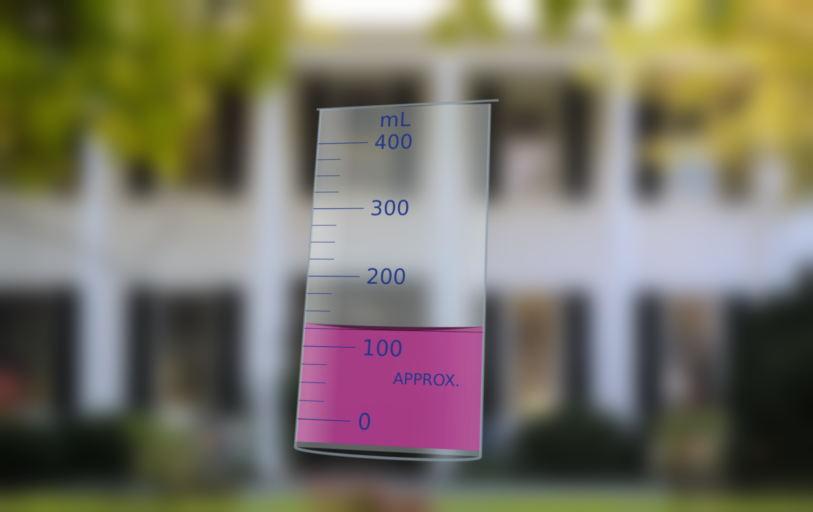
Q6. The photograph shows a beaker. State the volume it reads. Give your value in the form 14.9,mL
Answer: 125,mL
